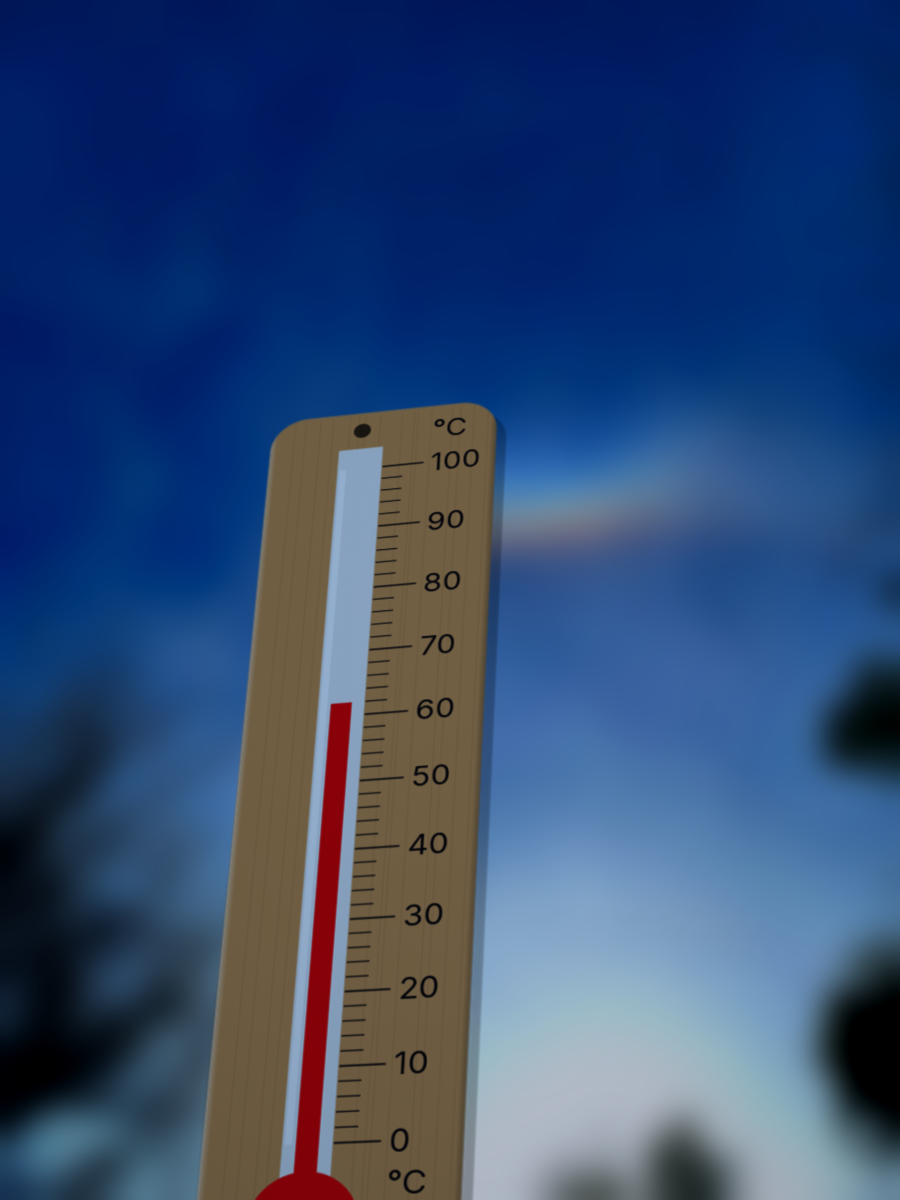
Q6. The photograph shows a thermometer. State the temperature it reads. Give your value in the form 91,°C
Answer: 62,°C
